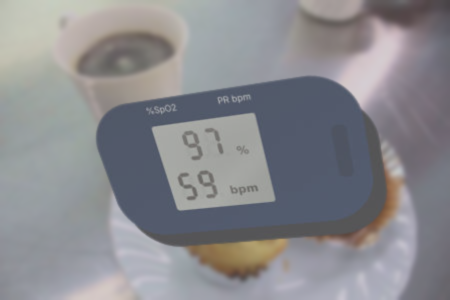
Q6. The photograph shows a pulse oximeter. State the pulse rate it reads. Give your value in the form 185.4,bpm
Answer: 59,bpm
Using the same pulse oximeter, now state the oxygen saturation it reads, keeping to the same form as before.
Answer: 97,%
